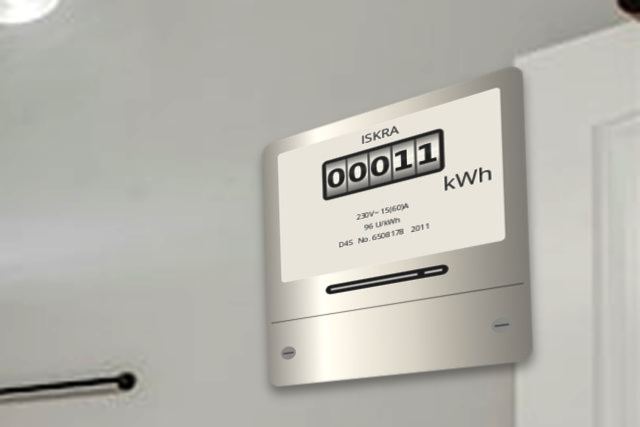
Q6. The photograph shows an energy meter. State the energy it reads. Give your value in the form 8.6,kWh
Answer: 11,kWh
